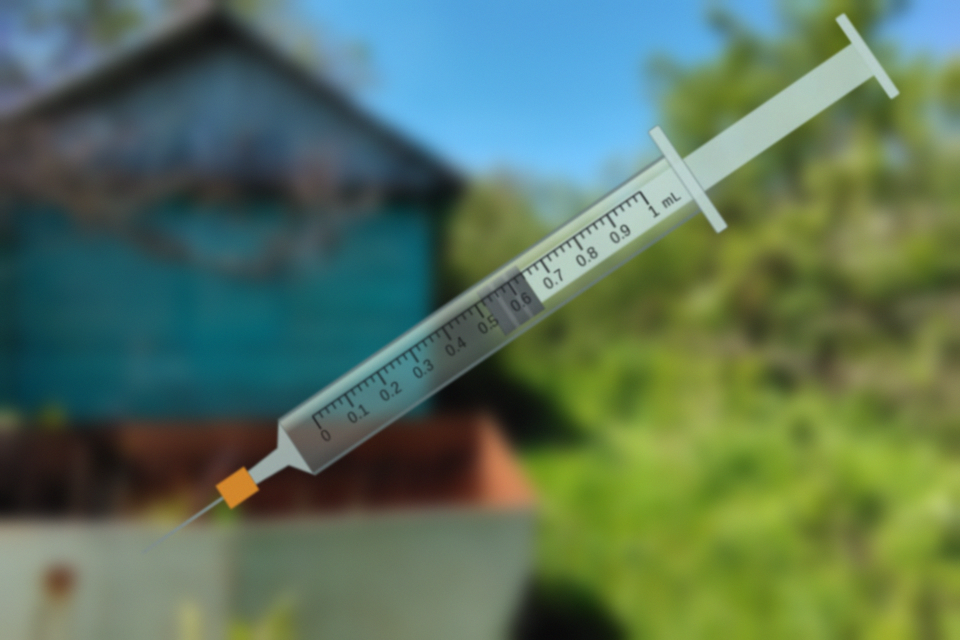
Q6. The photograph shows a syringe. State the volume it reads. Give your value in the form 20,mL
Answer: 0.52,mL
